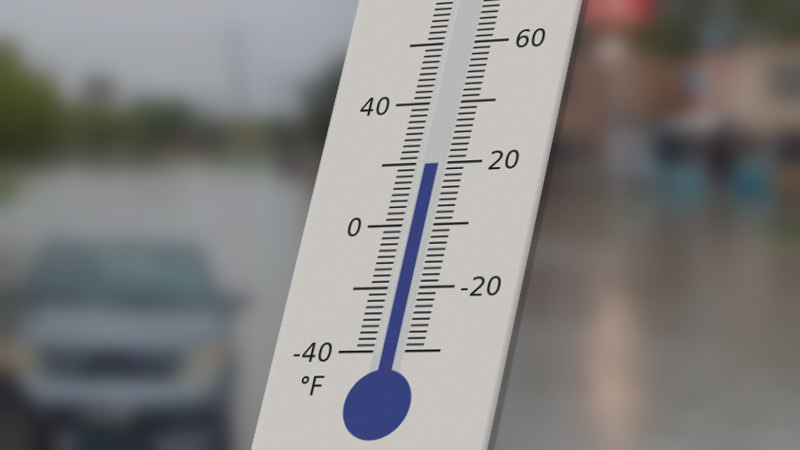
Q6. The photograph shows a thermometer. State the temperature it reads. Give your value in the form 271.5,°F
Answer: 20,°F
